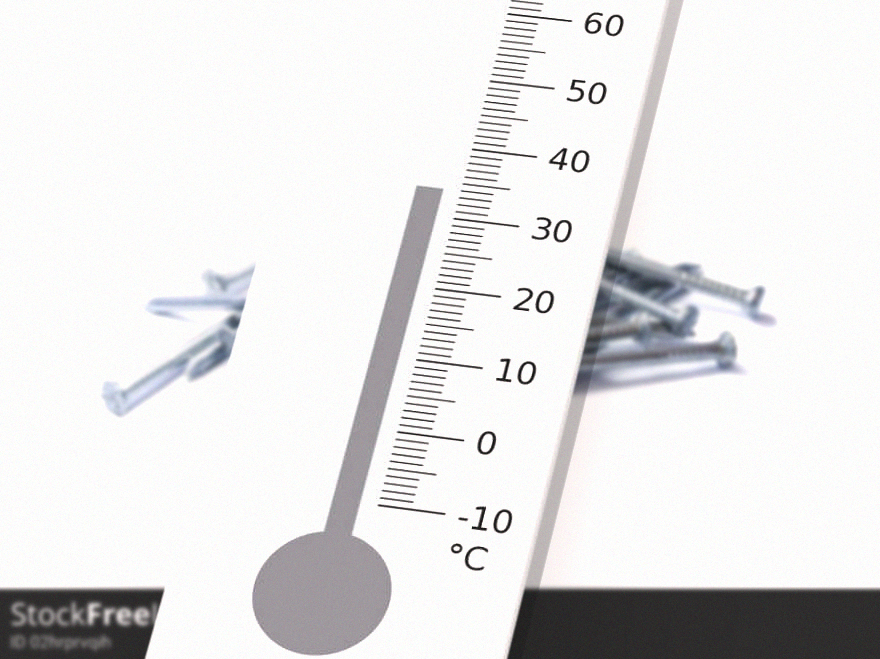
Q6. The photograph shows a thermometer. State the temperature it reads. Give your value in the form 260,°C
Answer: 34,°C
